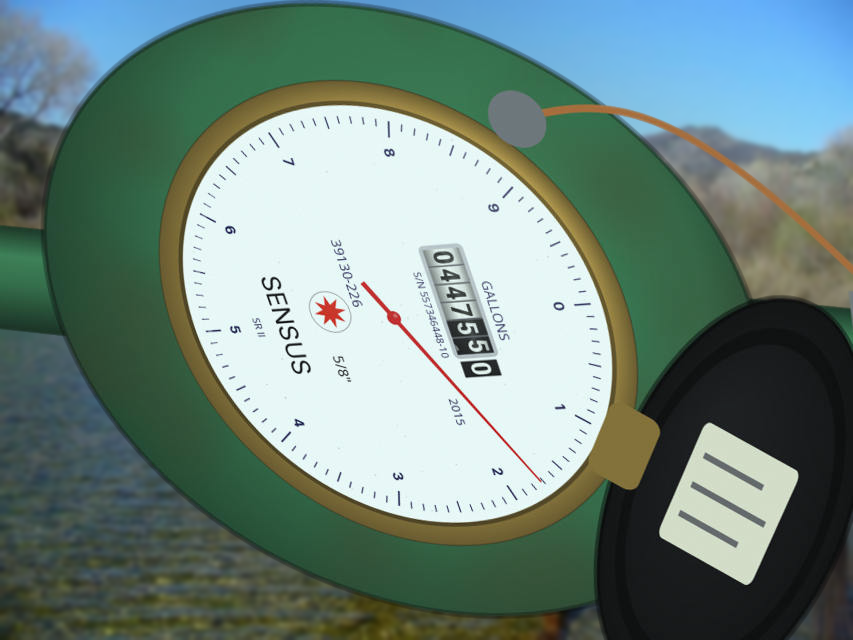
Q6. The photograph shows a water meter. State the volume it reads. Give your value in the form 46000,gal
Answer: 447551.7,gal
